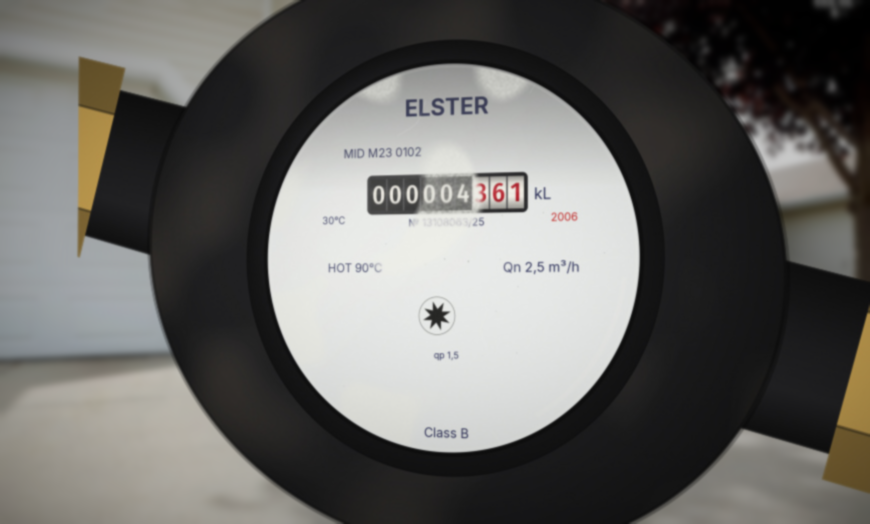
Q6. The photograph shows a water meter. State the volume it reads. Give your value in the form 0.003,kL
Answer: 4.361,kL
